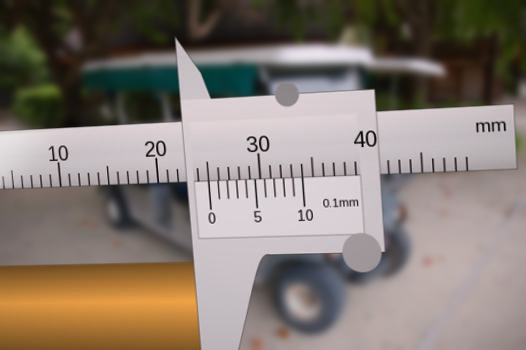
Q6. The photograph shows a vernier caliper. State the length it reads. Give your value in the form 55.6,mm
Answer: 25.0,mm
